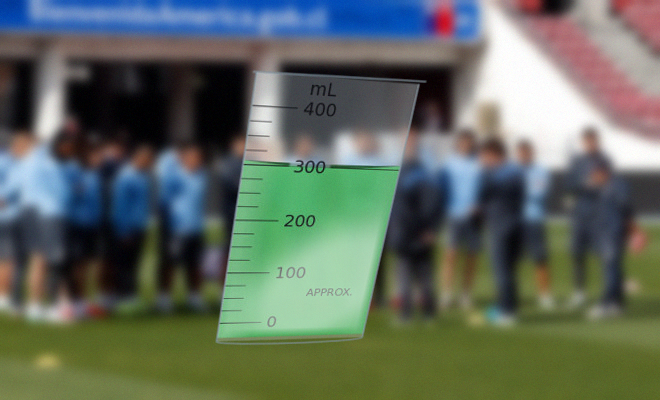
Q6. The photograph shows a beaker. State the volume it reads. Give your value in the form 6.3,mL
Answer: 300,mL
